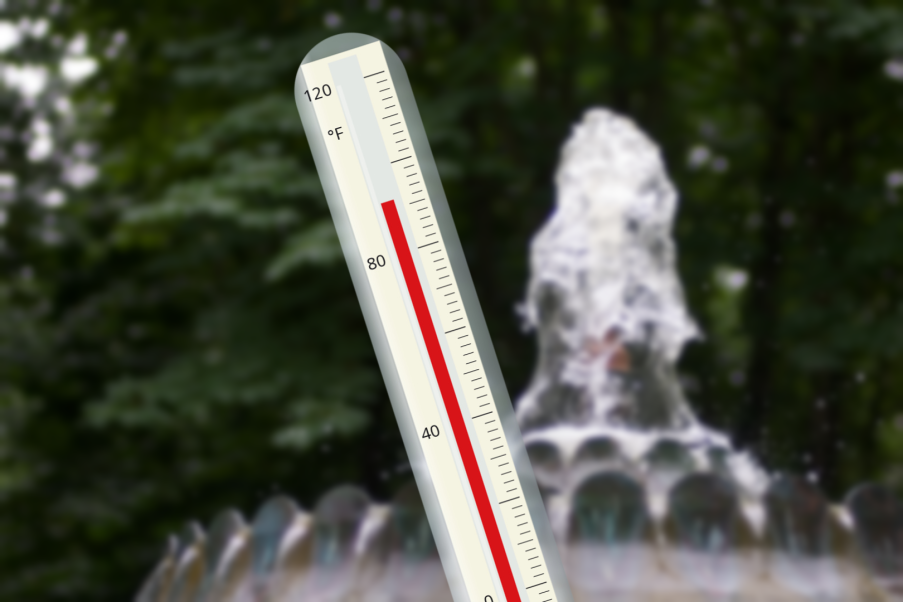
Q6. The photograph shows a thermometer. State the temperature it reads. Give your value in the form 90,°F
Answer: 92,°F
